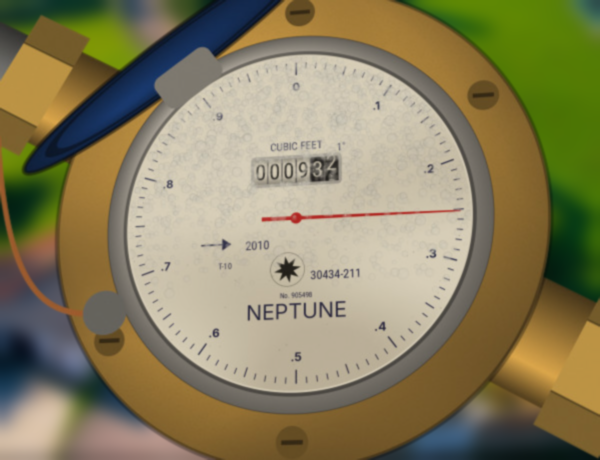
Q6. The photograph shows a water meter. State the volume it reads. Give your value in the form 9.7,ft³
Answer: 932.25,ft³
